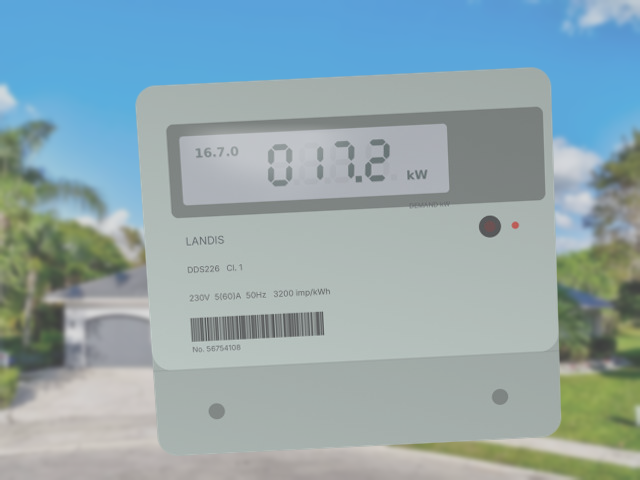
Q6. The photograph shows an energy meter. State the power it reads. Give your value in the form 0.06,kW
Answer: 17.2,kW
